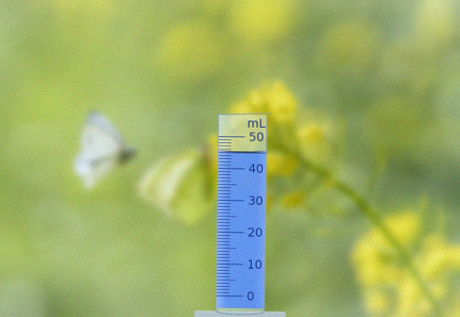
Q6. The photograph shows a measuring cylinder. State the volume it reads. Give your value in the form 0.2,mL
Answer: 45,mL
